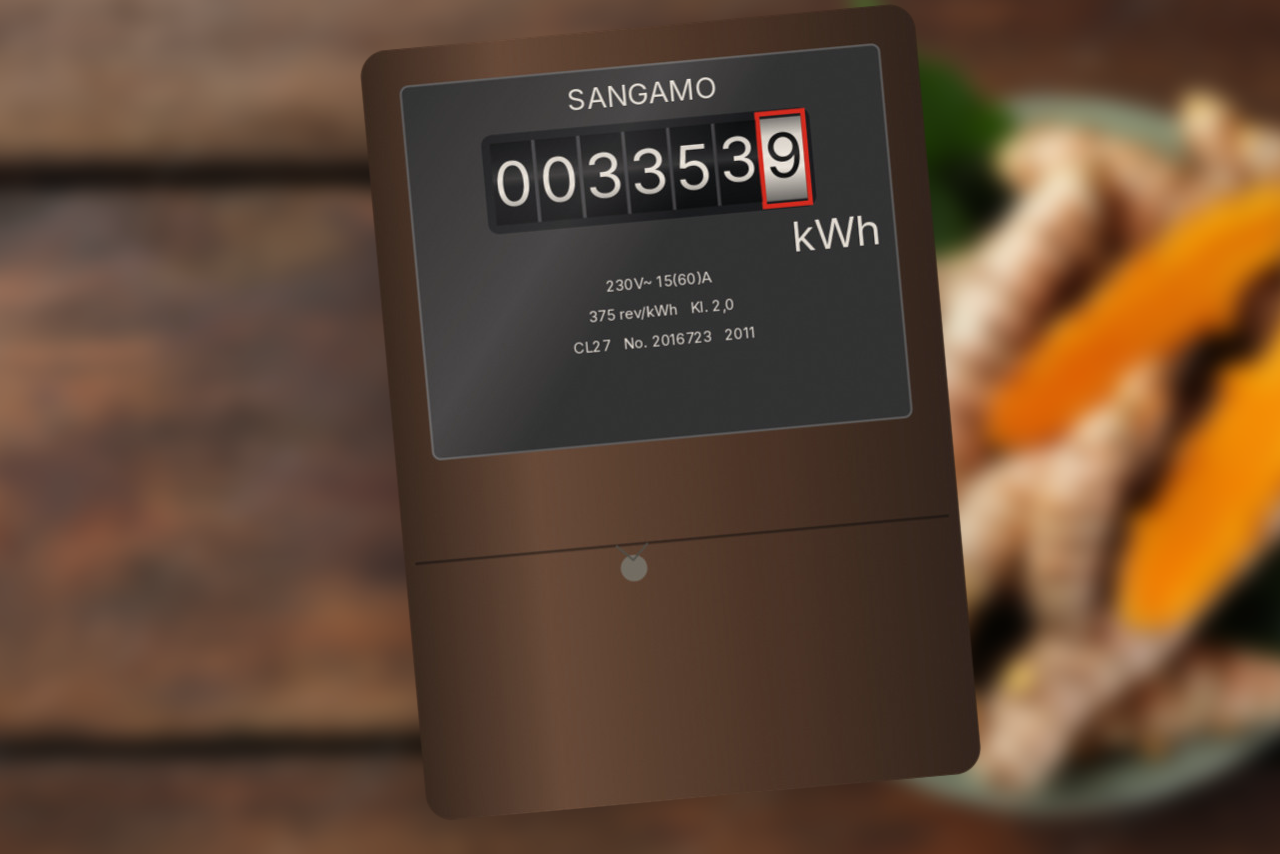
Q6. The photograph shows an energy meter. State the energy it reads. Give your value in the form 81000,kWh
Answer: 3353.9,kWh
